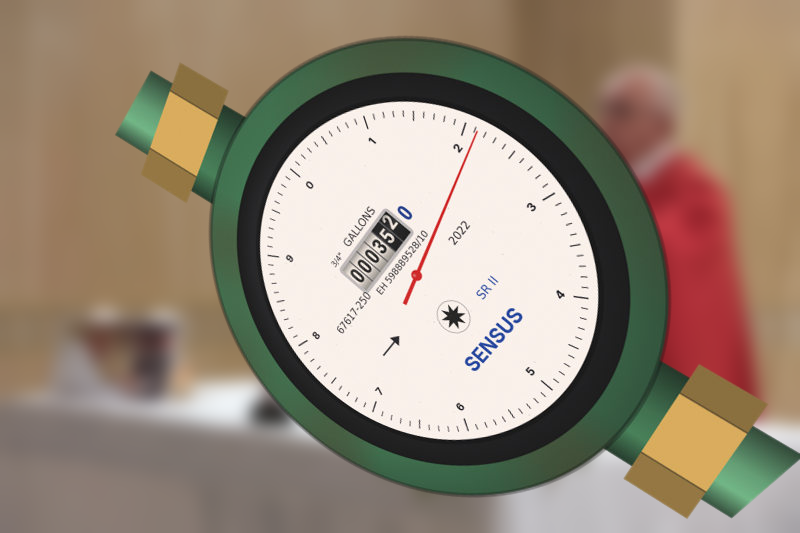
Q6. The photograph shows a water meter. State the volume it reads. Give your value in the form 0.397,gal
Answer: 3522.1,gal
